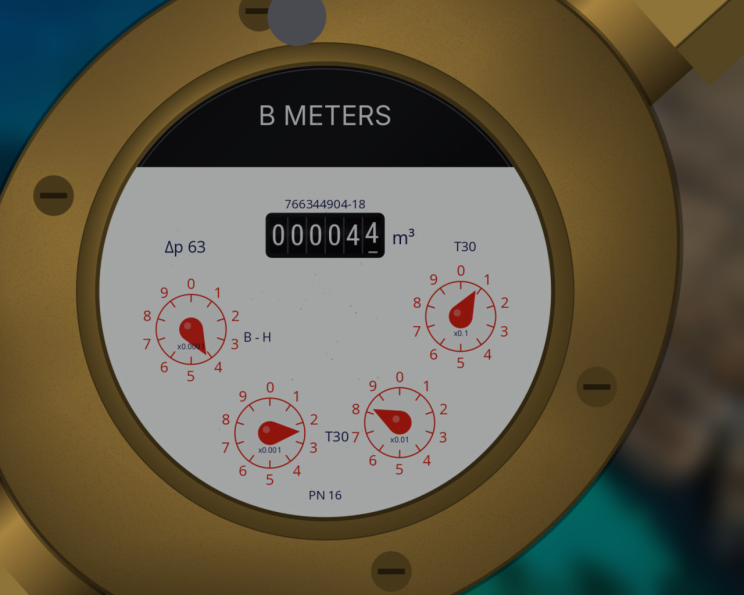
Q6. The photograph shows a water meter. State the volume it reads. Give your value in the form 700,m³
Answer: 44.0824,m³
